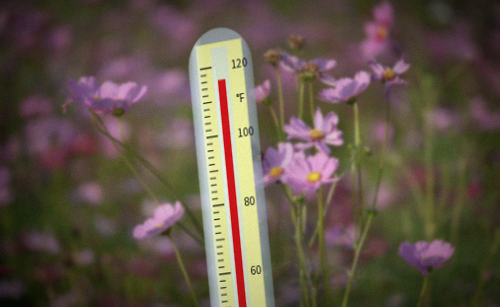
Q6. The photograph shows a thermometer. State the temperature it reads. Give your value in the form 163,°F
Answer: 116,°F
